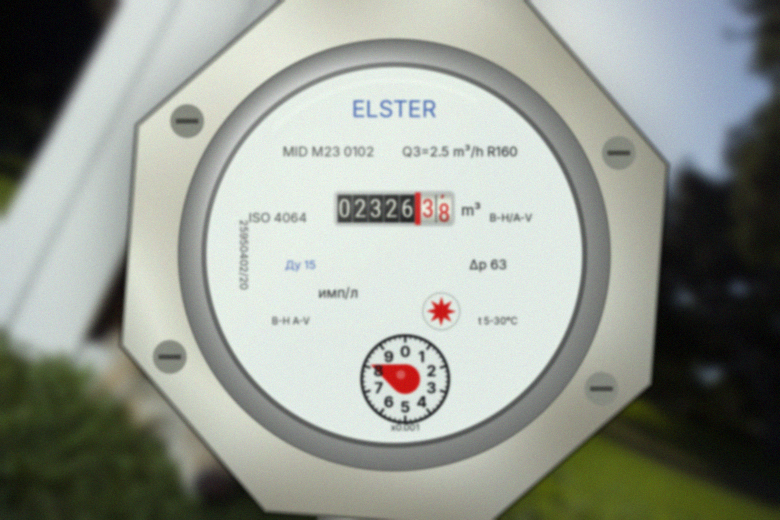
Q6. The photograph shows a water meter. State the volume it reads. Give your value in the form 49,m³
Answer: 2326.378,m³
